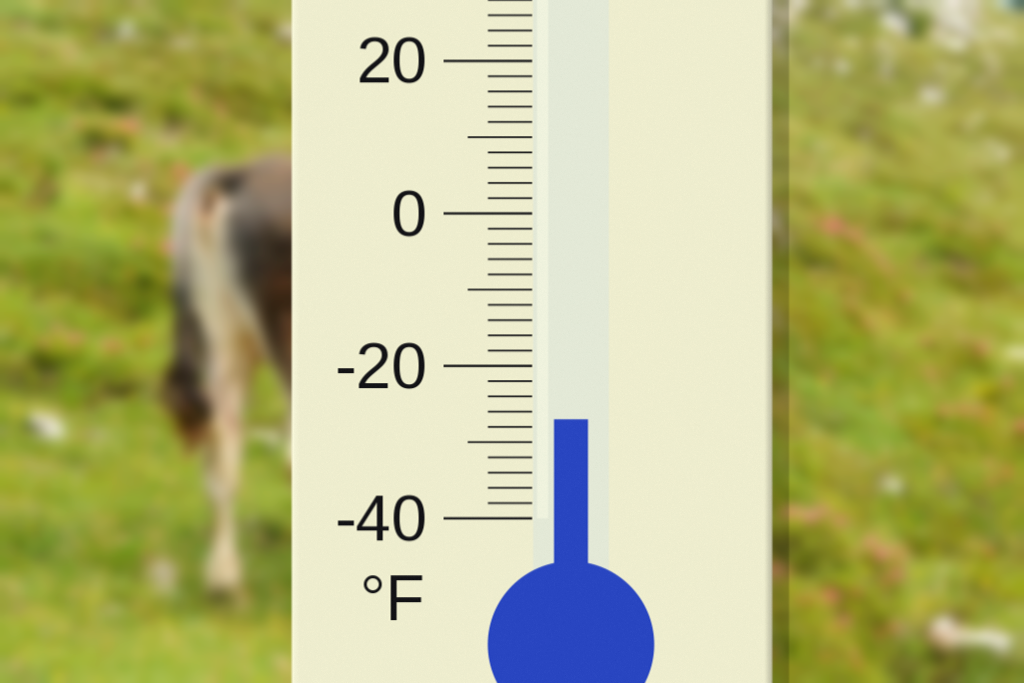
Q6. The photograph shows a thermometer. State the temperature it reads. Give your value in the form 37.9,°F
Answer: -27,°F
